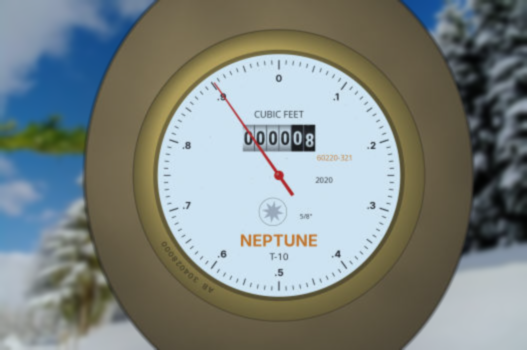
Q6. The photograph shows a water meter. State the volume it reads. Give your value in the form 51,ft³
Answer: 7.90,ft³
